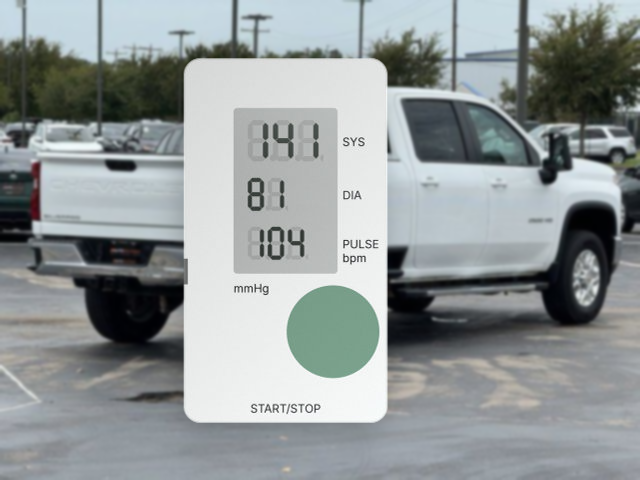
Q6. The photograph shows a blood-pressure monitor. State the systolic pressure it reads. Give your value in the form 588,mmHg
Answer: 141,mmHg
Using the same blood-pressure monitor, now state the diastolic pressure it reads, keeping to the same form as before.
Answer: 81,mmHg
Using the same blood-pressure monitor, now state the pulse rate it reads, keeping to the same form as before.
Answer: 104,bpm
